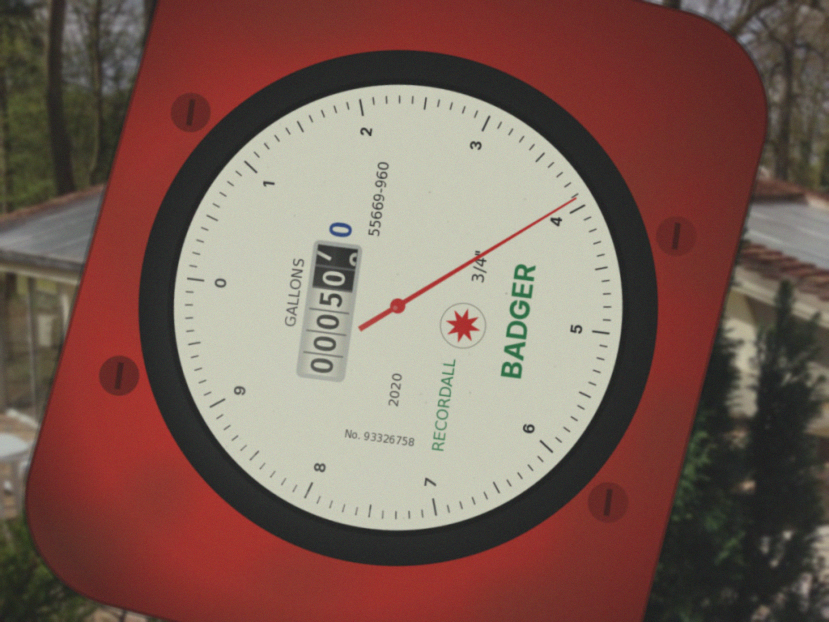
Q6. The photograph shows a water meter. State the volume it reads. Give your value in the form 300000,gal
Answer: 5073.9,gal
